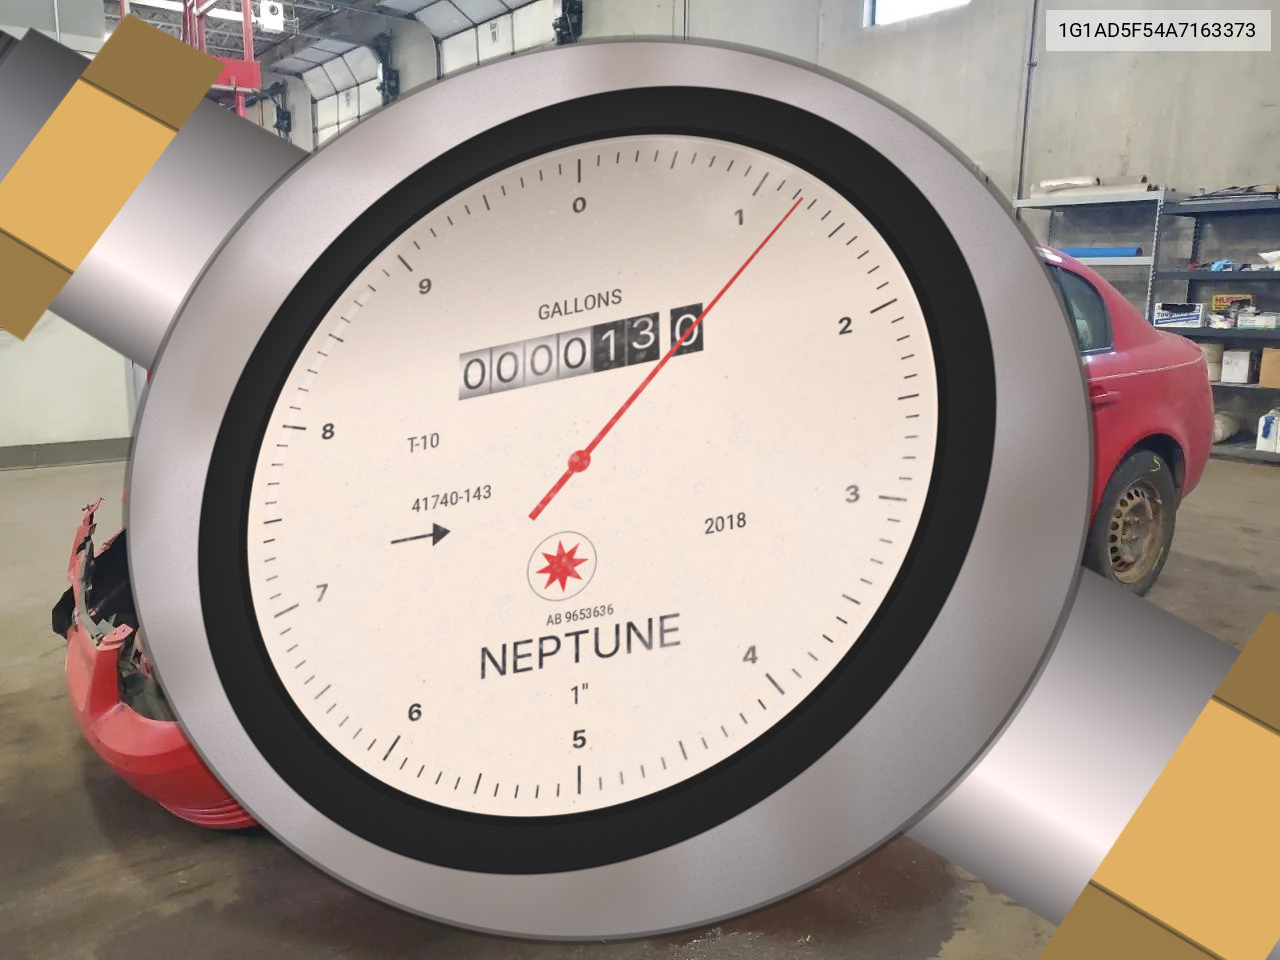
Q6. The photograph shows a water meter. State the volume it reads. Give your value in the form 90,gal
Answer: 131.2,gal
